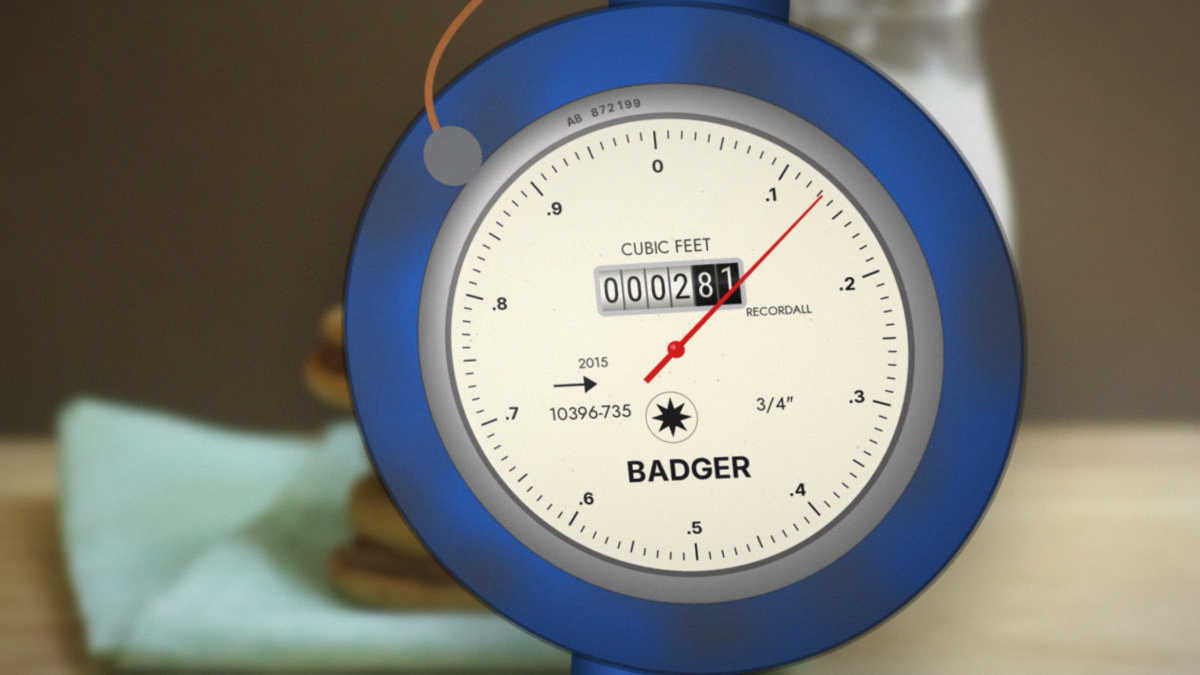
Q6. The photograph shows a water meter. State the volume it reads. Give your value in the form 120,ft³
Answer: 281.13,ft³
